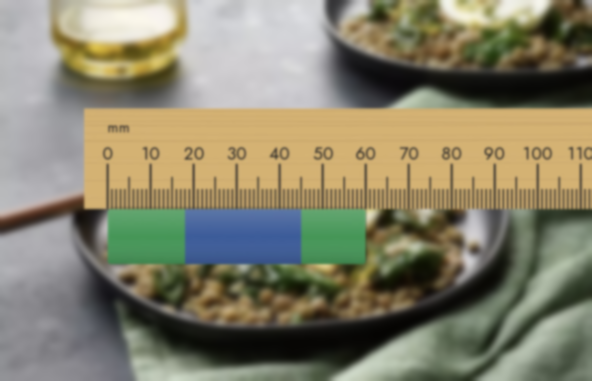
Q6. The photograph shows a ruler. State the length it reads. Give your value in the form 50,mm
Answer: 60,mm
